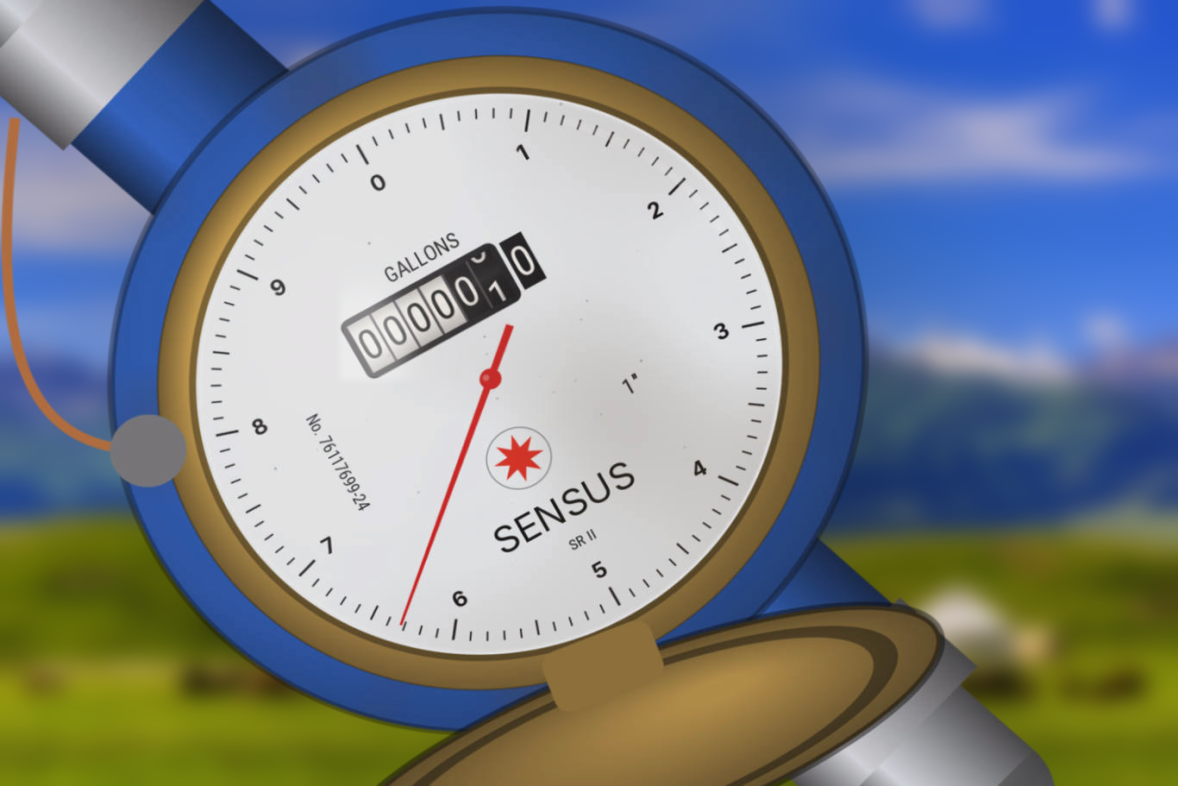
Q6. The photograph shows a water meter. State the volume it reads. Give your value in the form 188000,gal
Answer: 6.3,gal
